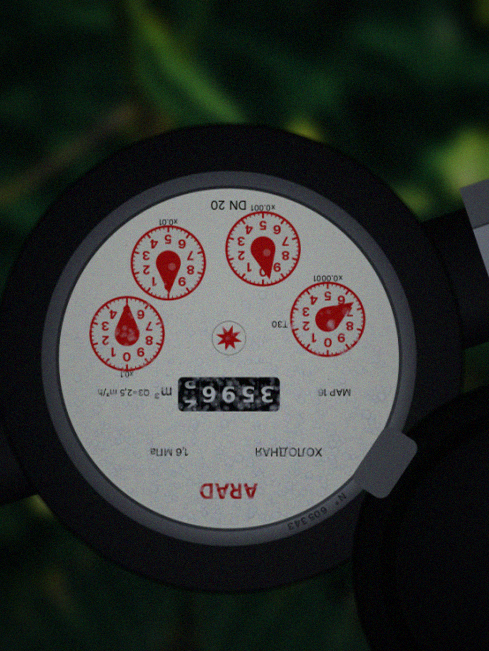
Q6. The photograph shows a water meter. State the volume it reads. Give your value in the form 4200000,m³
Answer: 35962.4996,m³
